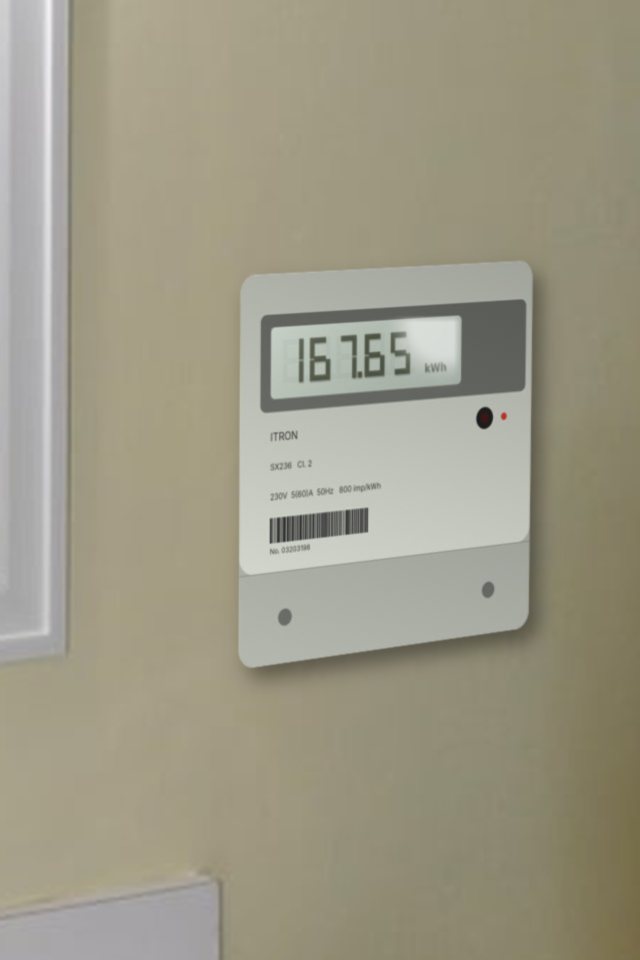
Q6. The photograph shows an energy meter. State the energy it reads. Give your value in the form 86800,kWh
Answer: 167.65,kWh
